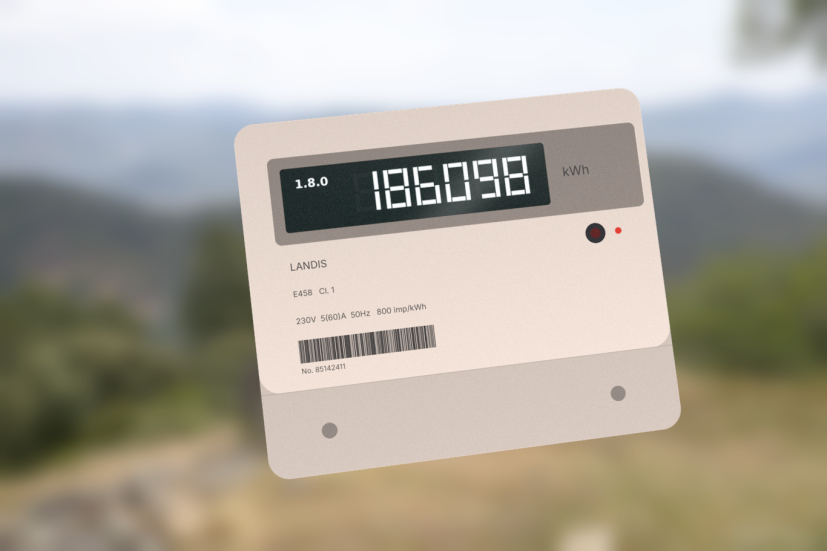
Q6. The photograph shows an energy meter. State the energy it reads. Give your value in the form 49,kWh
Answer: 186098,kWh
